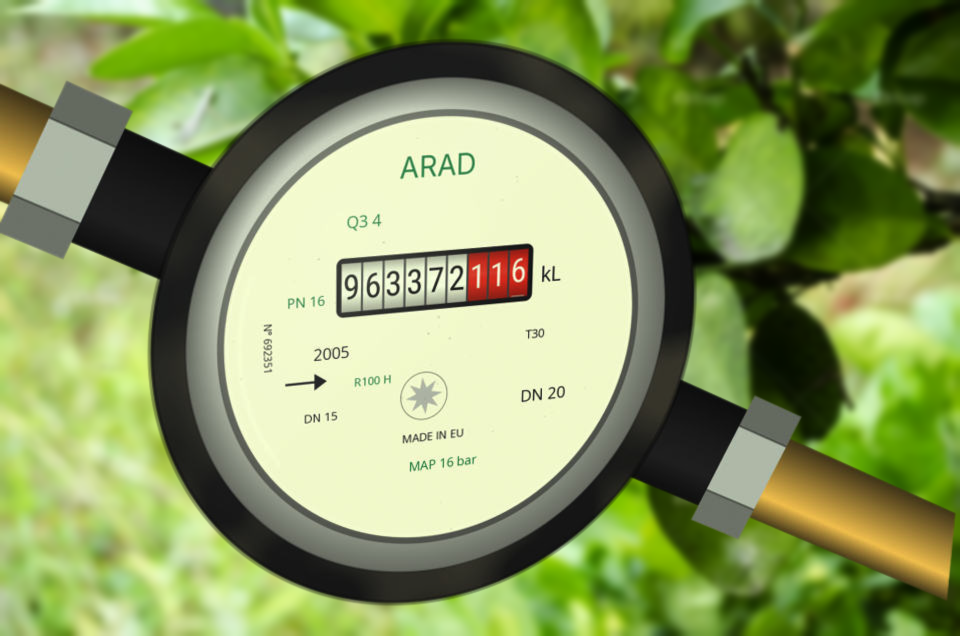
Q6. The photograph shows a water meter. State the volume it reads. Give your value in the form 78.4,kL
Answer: 963372.116,kL
